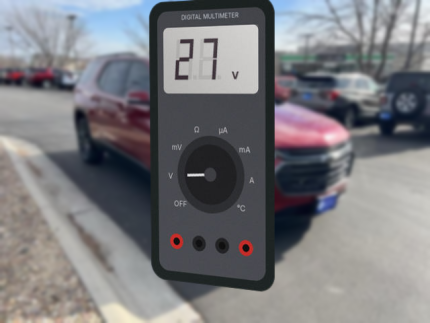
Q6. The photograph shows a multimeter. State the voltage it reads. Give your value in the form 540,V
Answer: 27,V
